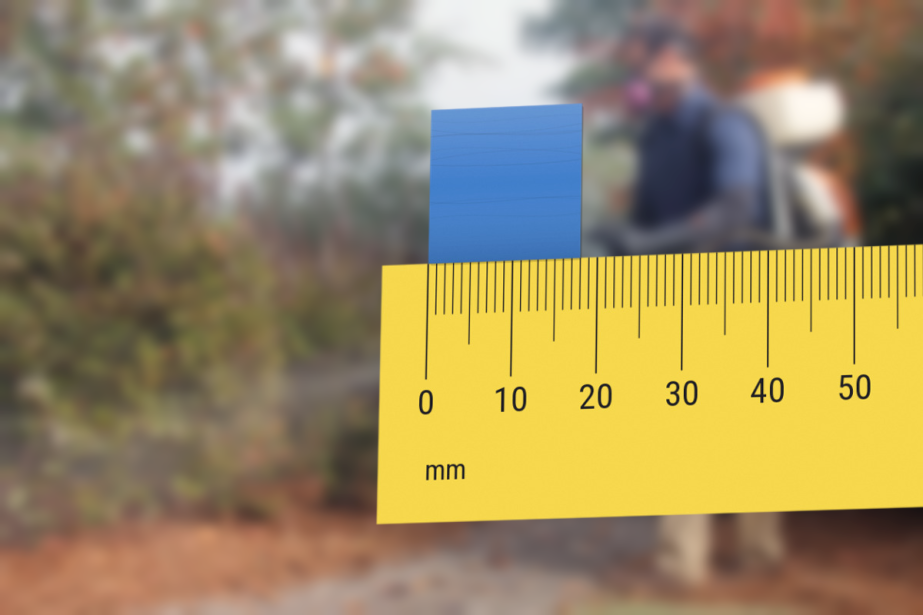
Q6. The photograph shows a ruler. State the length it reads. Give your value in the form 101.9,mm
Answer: 18,mm
